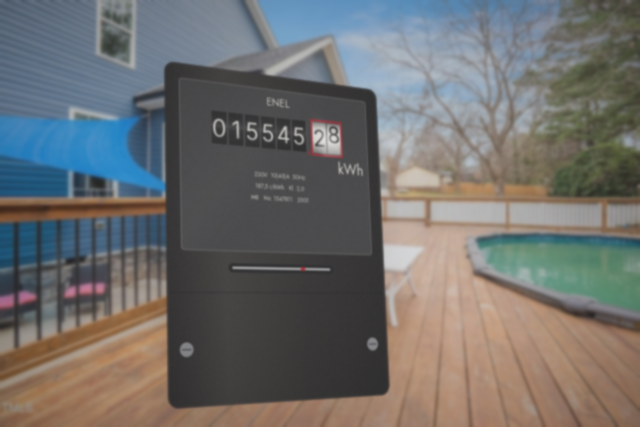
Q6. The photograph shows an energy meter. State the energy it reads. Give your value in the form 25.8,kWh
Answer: 15545.28,kWh
